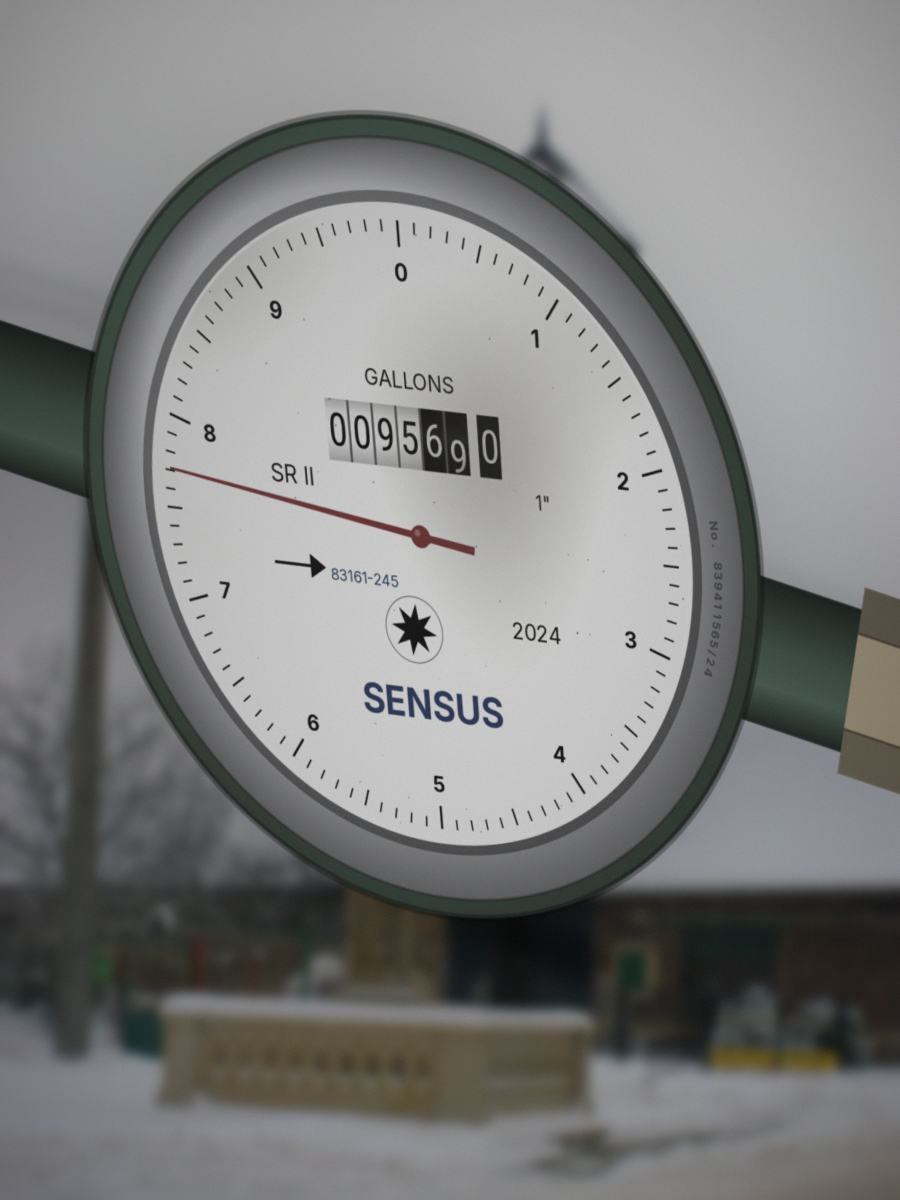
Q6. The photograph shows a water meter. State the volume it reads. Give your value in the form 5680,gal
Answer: 95687.7,gal
